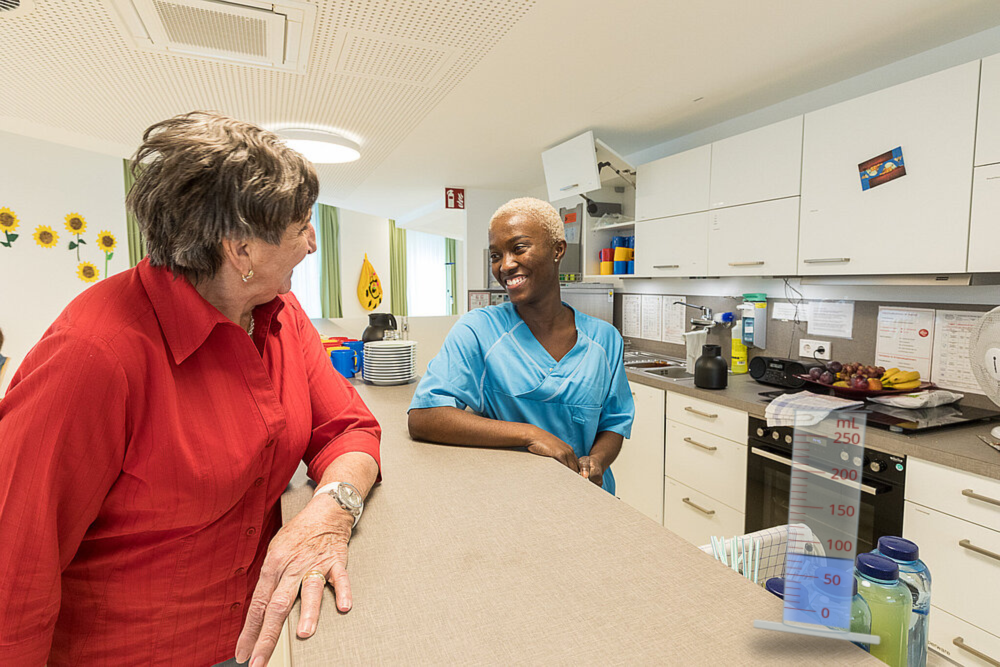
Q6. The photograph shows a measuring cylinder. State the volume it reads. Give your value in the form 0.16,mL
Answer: 80,mL
